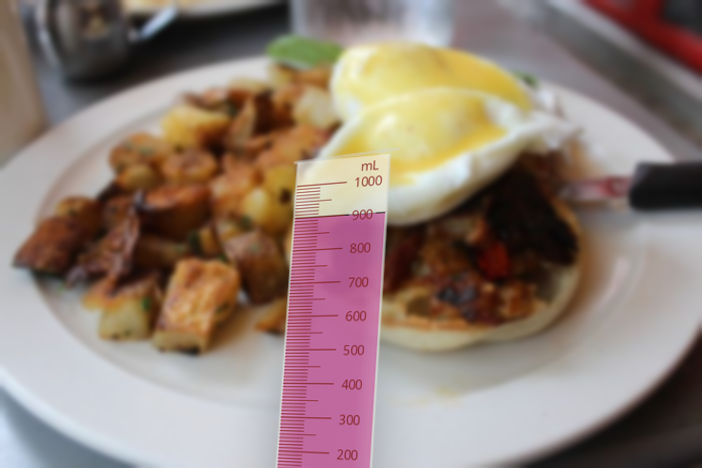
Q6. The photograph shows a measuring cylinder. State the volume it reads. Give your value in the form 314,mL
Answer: 900,mL
